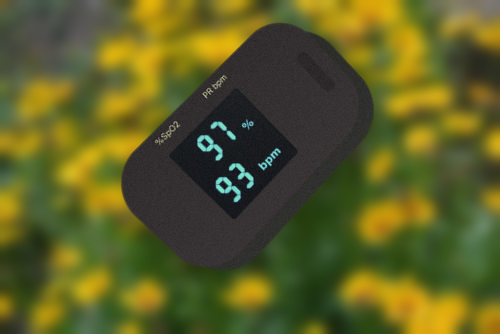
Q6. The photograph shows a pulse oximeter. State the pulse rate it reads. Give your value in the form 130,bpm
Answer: 93,bpm
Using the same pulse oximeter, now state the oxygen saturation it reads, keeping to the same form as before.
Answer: 97,%
